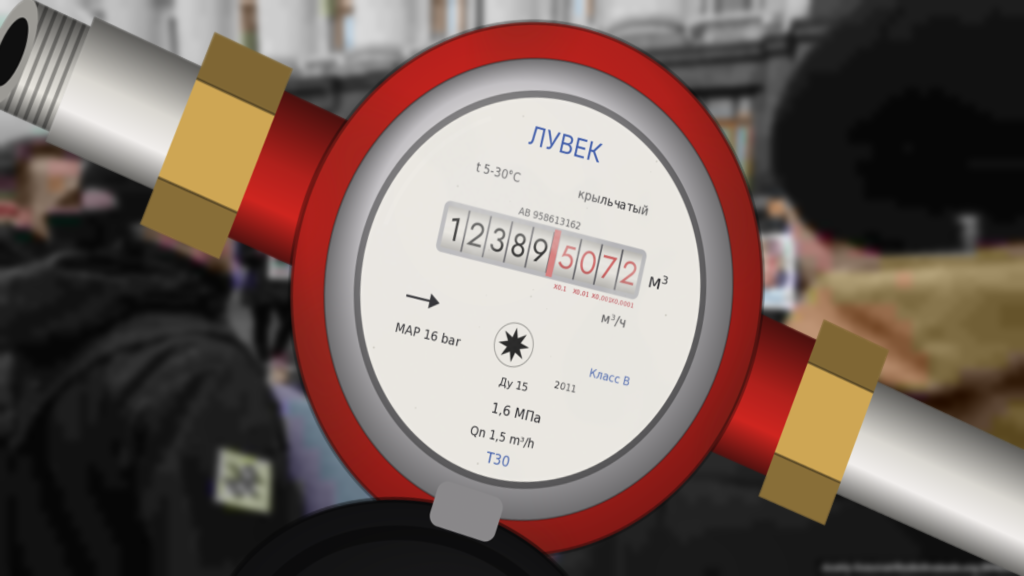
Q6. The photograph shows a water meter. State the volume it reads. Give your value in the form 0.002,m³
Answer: 12389.5072,m³
